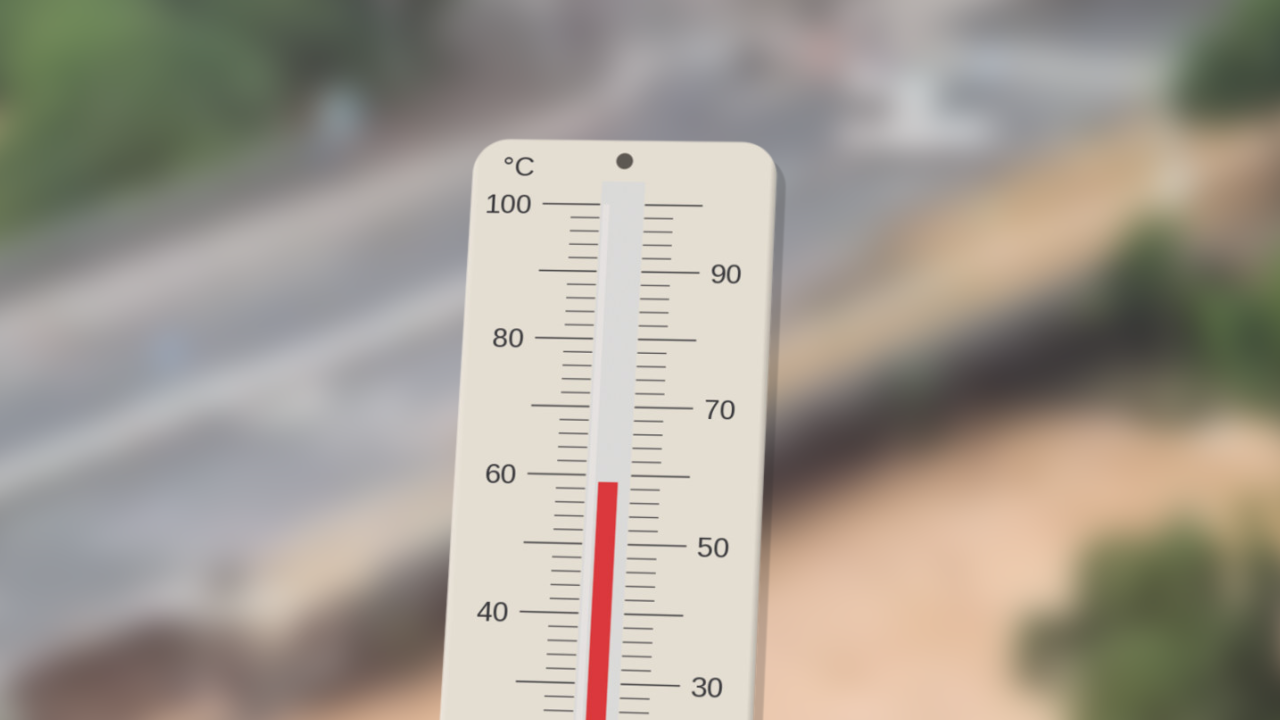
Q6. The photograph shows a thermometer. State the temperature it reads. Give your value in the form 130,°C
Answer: 59,°C
